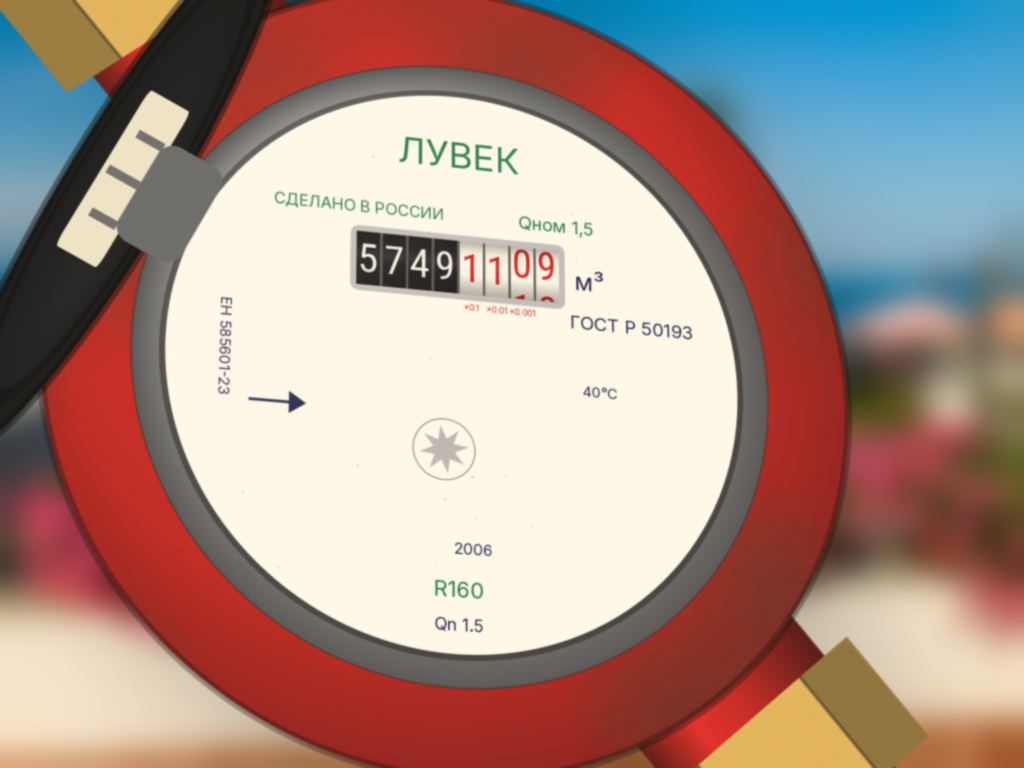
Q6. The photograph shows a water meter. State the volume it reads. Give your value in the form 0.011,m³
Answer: 5749.1109,m³
